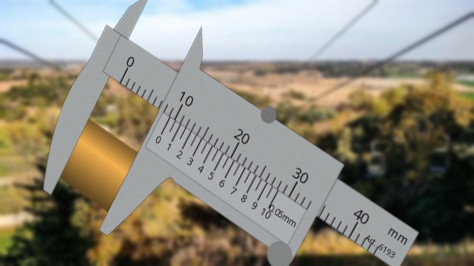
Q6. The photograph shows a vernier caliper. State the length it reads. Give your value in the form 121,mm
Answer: 9.2,mm
